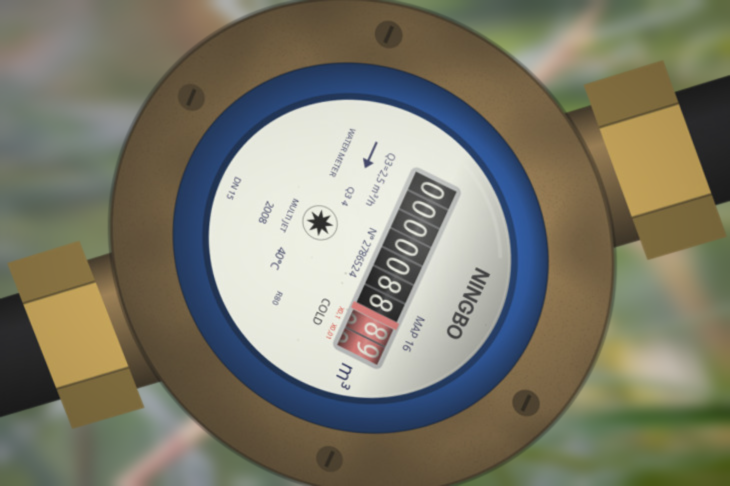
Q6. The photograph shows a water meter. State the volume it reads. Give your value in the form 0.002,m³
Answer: 88.89,m³
